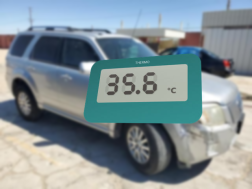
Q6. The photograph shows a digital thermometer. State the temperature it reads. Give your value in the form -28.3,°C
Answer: 35.6,°C
